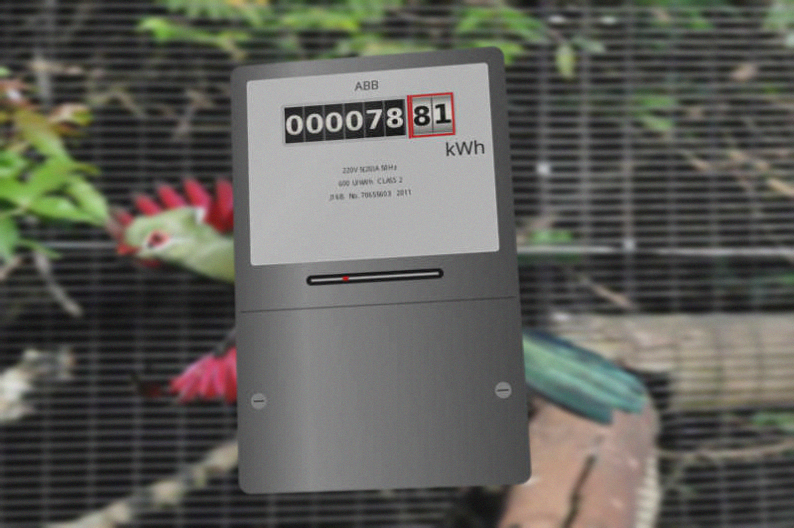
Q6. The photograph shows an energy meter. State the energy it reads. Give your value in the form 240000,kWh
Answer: 78.81,kWh
